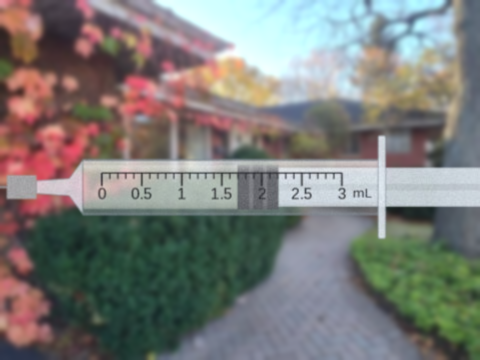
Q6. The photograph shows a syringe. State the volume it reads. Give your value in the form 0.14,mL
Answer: 1.7,mL
